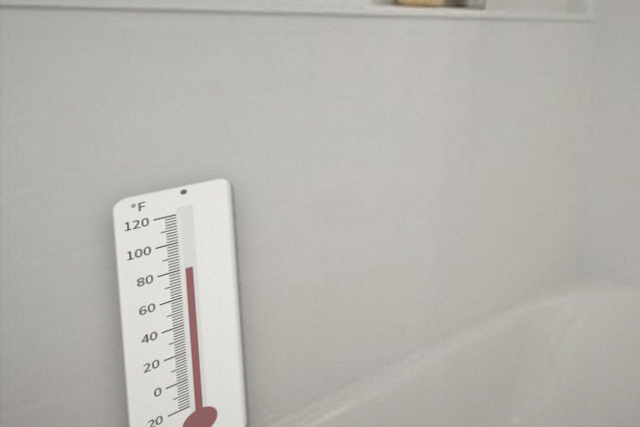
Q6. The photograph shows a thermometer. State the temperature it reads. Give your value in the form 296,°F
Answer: 80,°F
